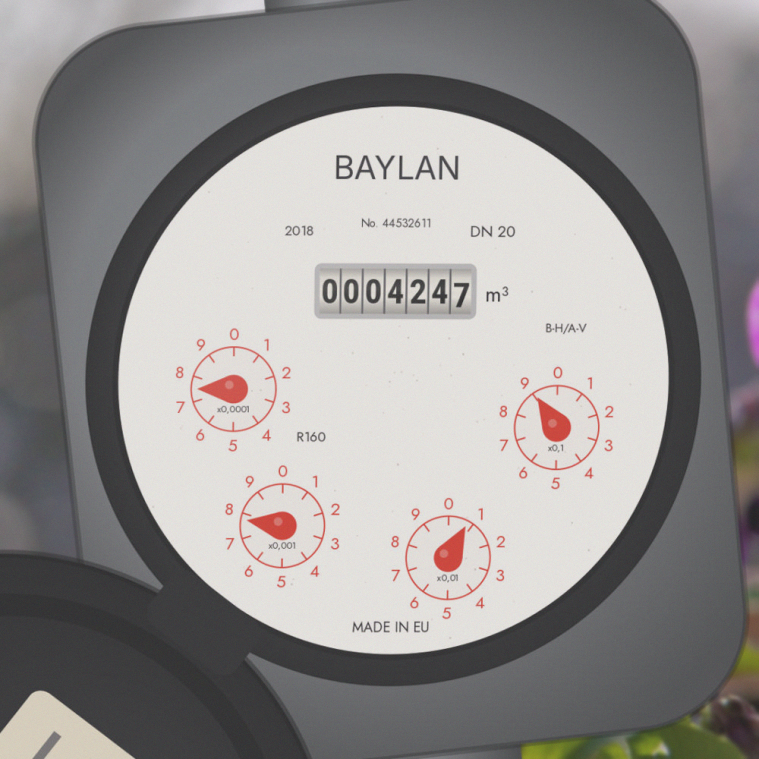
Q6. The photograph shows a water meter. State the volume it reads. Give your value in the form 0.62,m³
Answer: 4246.9077,m³
